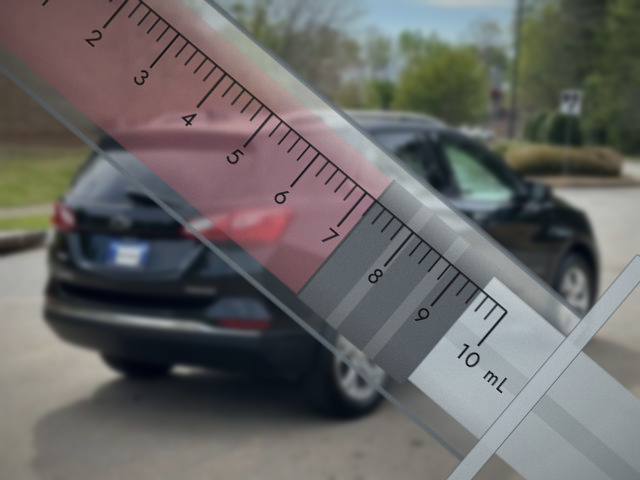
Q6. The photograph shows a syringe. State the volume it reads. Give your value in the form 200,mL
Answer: 7.2,mL
